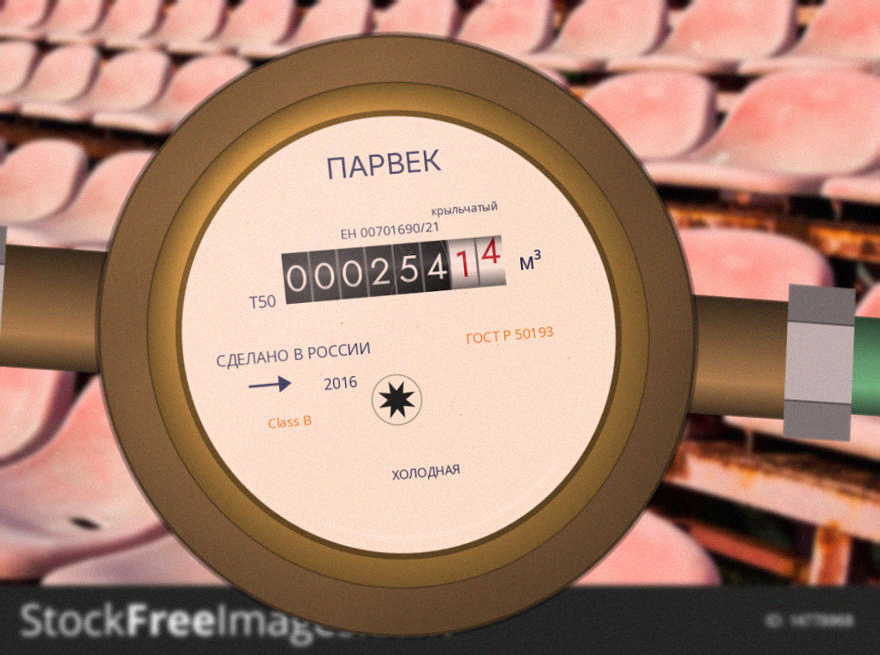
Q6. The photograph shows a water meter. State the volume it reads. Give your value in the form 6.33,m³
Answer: 254.14,m³
